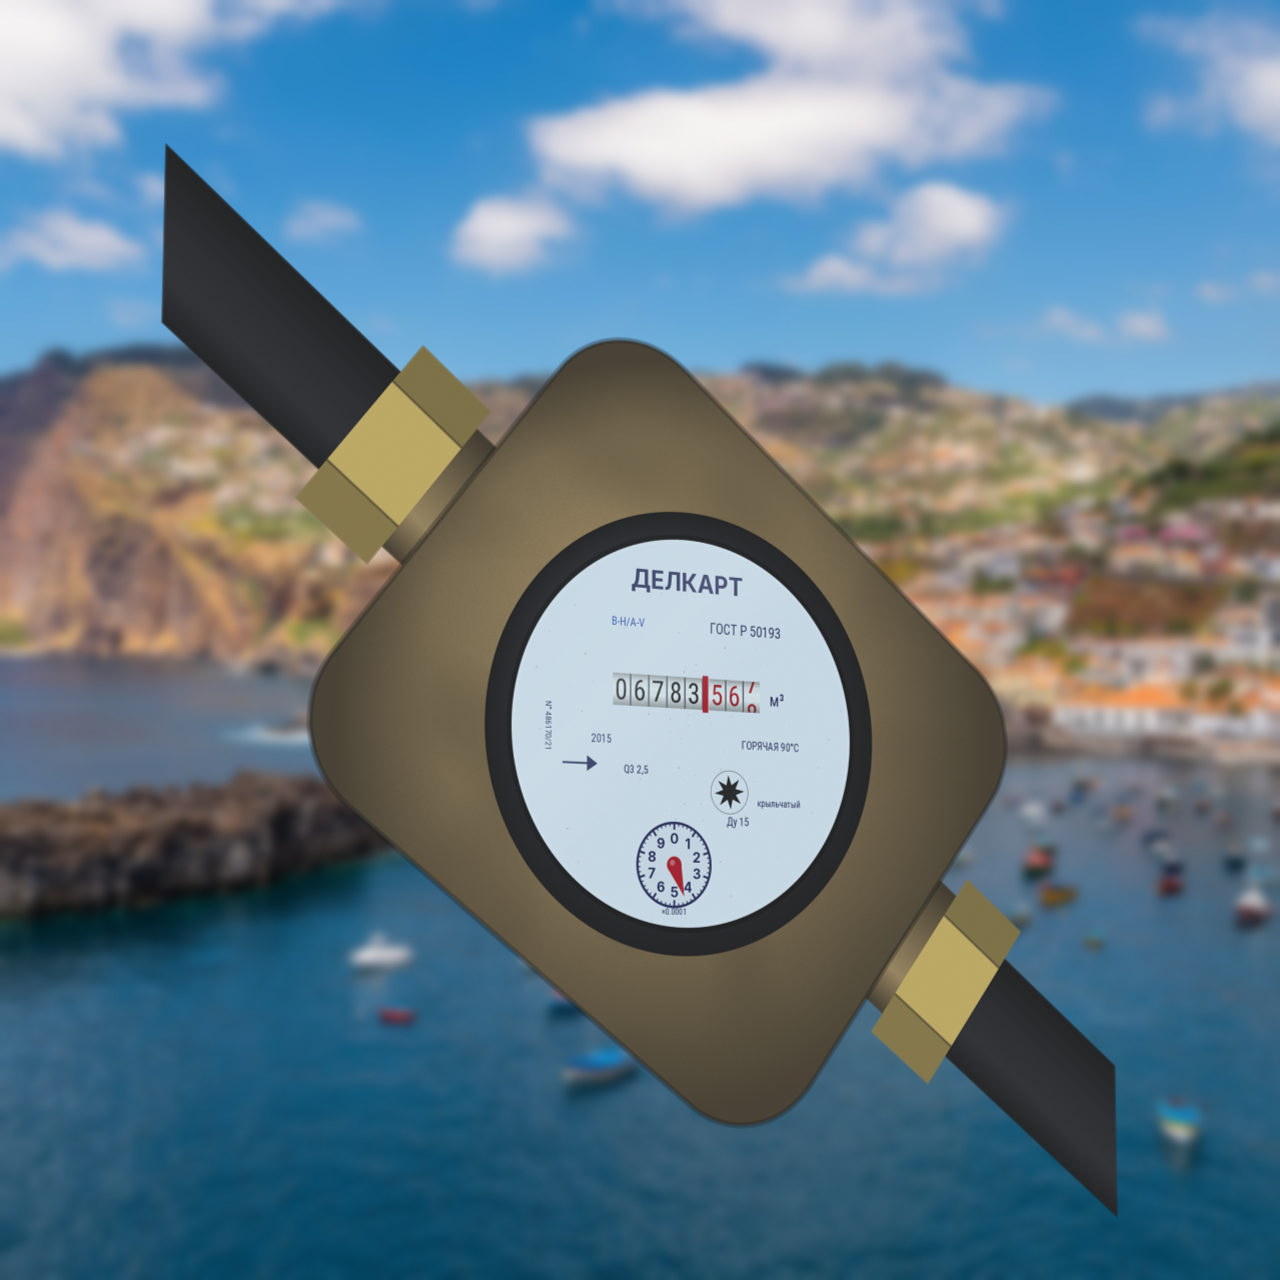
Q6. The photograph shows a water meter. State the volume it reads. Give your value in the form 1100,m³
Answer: 6783.5674,m³
